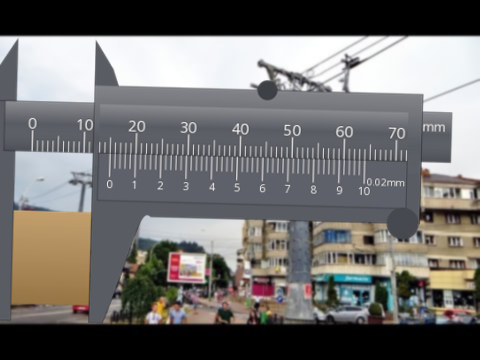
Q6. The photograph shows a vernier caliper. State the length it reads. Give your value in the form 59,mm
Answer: 15.0,mm
